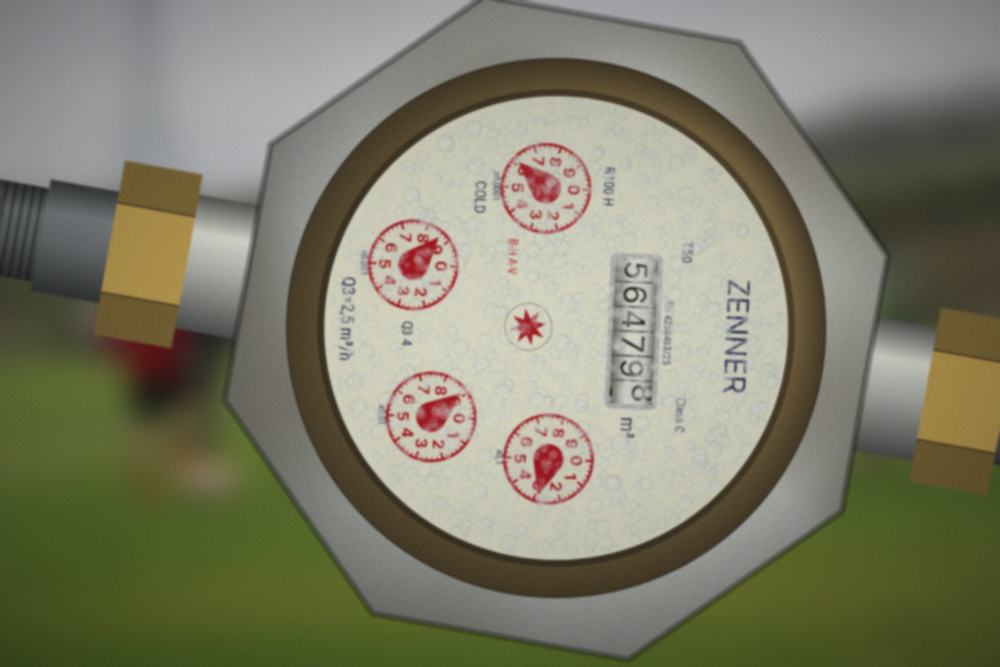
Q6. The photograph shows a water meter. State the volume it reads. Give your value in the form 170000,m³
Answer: 564798.2886,m³
